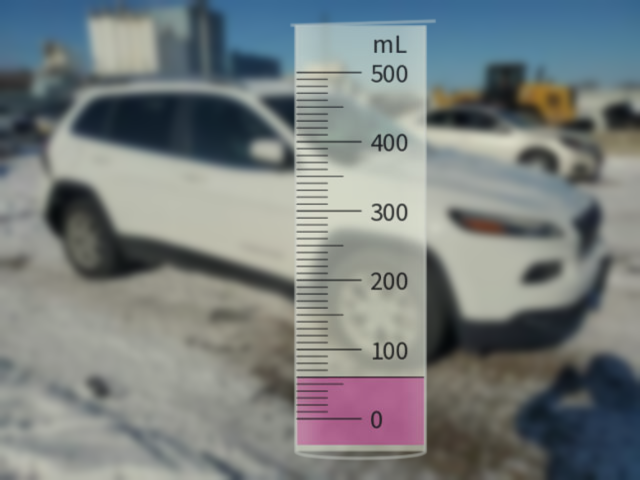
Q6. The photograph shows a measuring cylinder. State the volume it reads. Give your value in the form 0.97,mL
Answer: 60,mL
